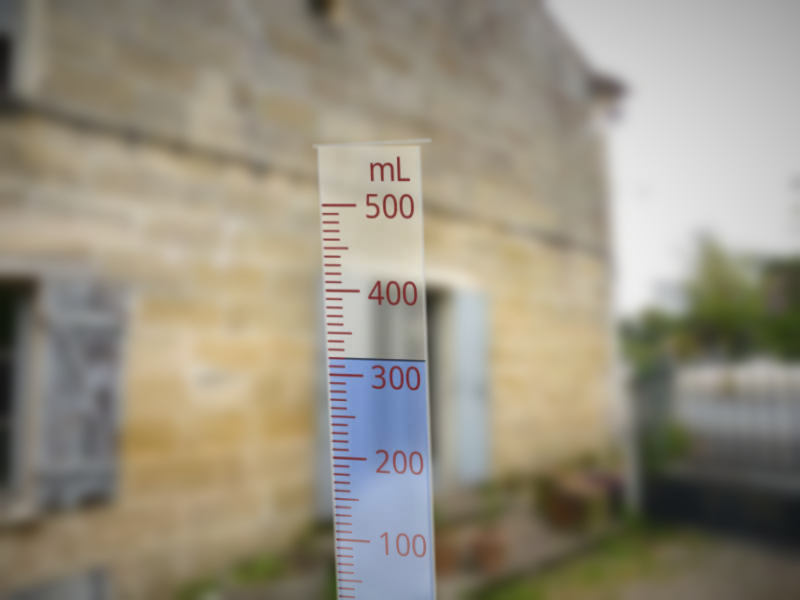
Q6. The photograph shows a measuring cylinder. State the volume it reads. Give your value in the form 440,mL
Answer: 320,mL
